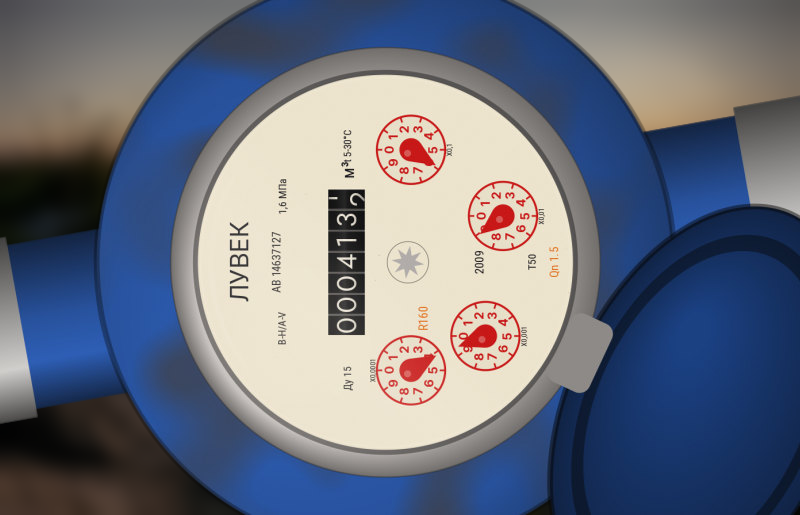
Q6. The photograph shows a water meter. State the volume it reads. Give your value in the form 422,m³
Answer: 4131.5894,m³
